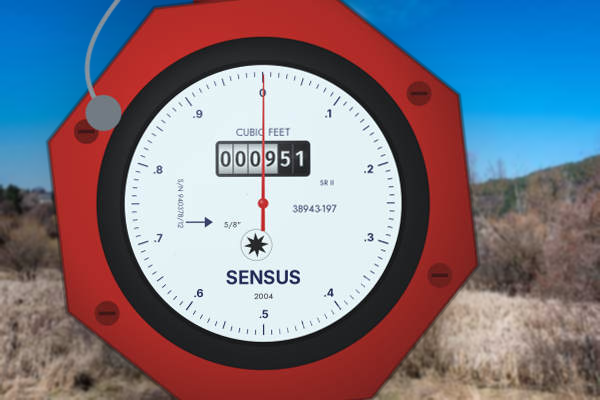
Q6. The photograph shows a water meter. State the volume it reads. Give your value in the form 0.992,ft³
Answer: 951.00,ft³
